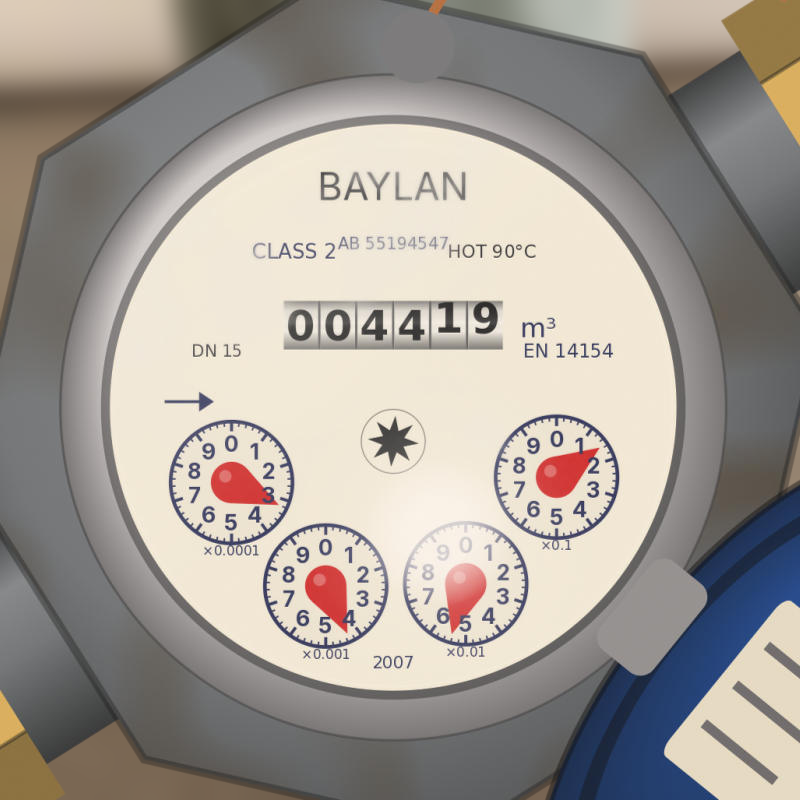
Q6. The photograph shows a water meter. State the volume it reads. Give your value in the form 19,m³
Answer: 4419.1543,m³
